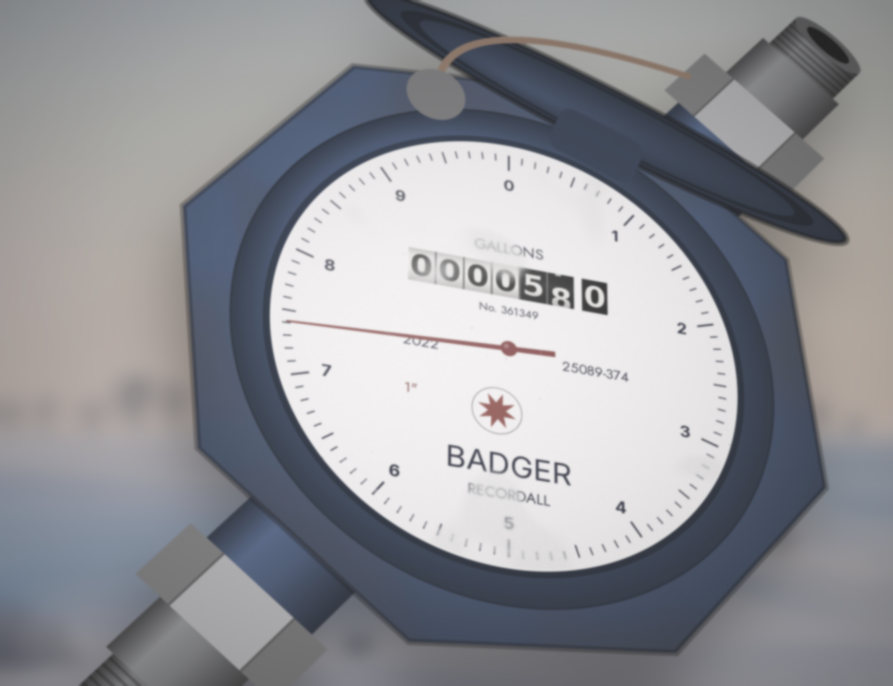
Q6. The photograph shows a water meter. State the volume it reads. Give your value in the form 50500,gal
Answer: 577.4,gal
